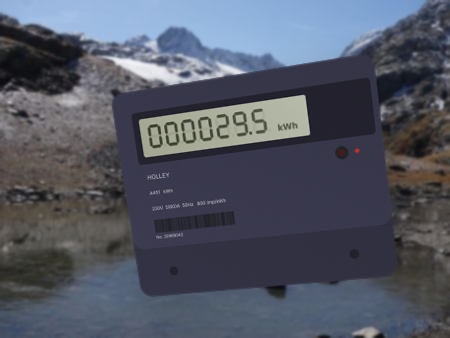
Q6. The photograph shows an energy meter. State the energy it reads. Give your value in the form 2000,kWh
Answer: 29.5,kWh
